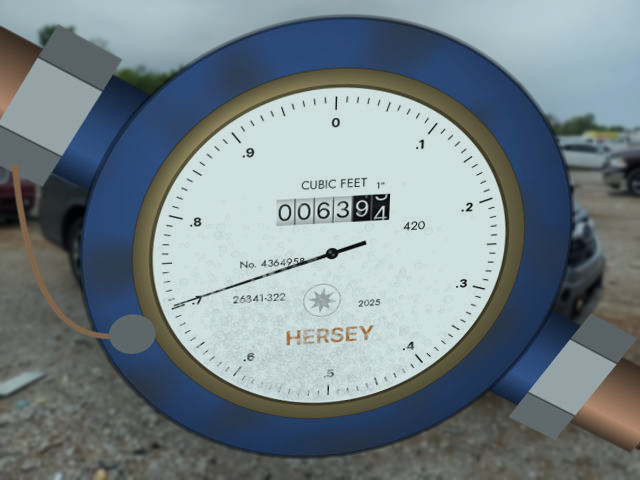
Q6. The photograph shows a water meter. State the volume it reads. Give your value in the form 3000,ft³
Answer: 6393.70,ft³
